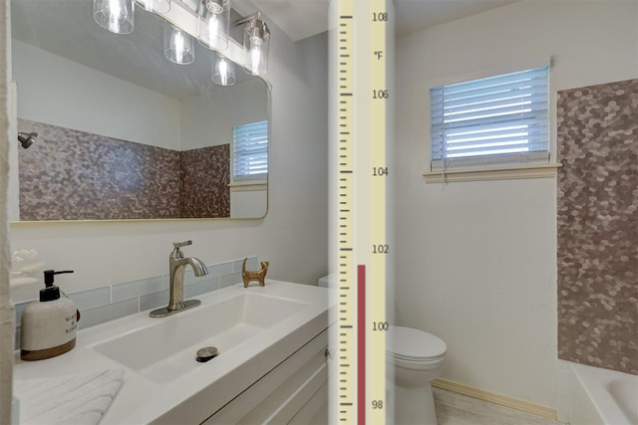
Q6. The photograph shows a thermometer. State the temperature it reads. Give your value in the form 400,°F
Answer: 101.6,°F
